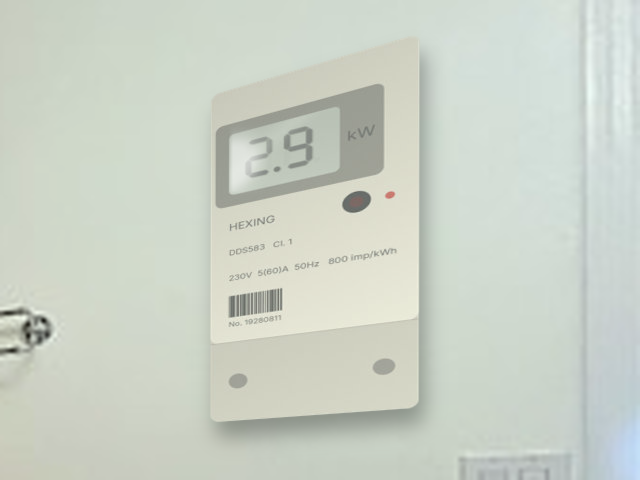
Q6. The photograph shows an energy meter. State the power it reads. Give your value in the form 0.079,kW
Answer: 2.9,kW
